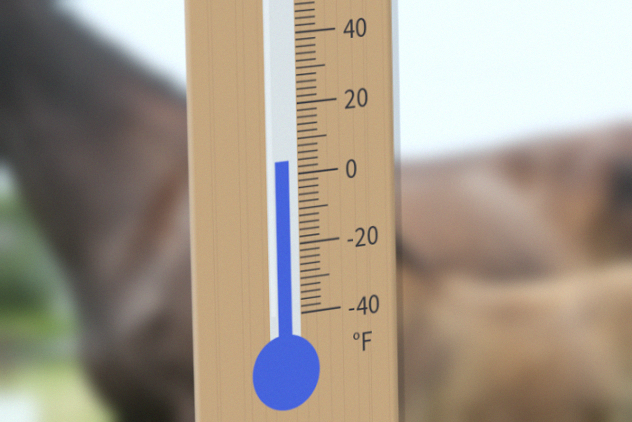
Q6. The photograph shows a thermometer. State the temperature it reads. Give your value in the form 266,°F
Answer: 4,°F
